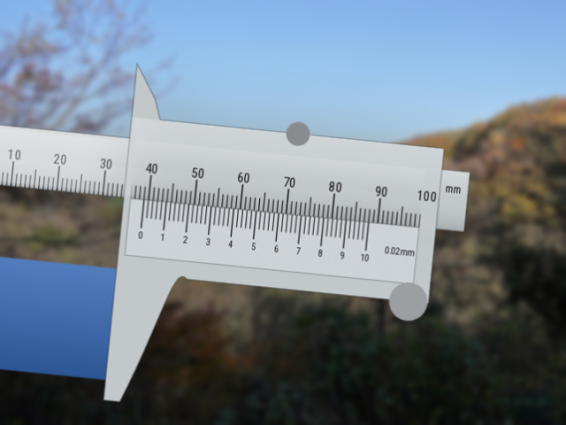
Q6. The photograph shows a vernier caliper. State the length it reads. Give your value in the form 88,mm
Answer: 39.0,mm
